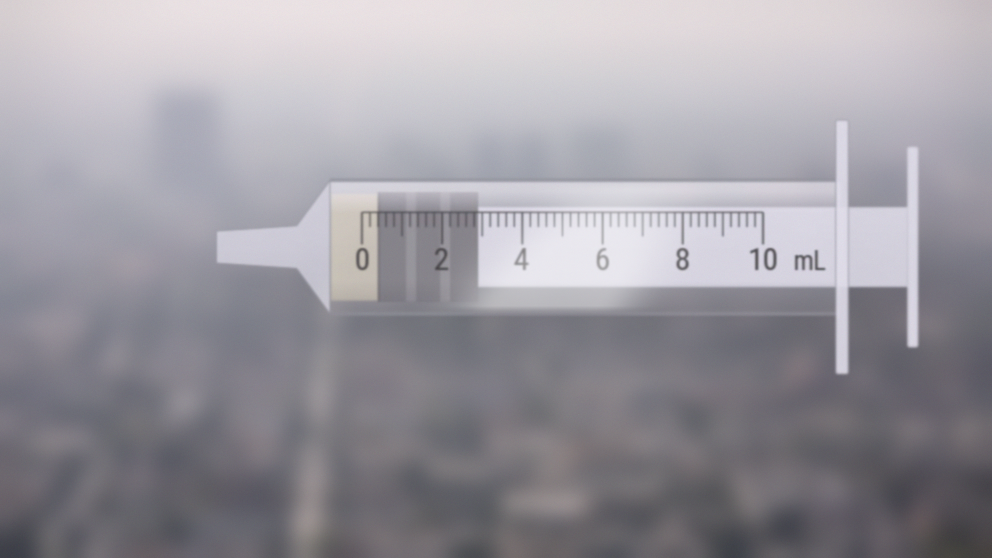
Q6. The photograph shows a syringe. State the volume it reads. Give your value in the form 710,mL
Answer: 0.4,mL
